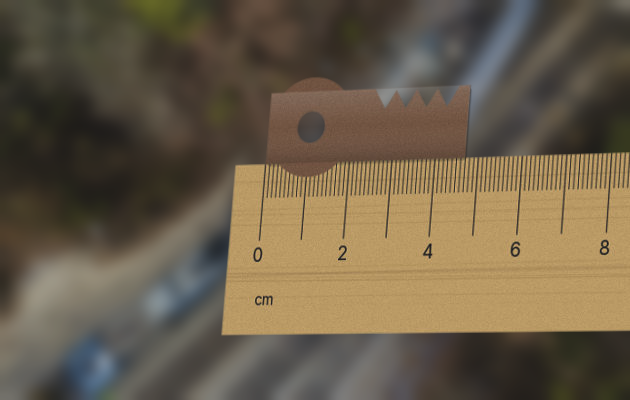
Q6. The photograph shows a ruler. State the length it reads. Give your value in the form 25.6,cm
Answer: 4.7,cm
